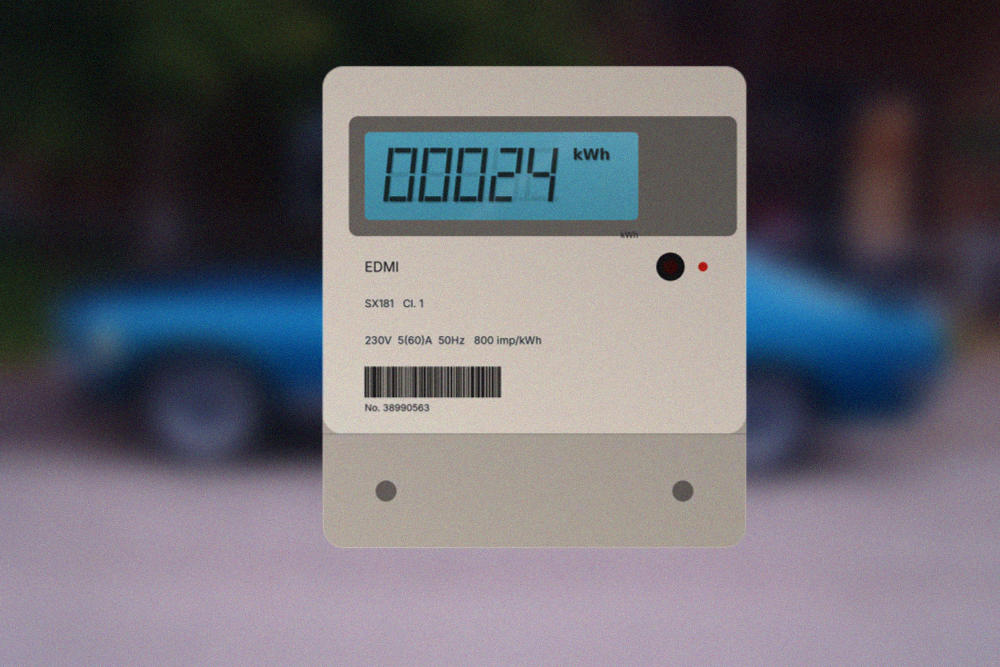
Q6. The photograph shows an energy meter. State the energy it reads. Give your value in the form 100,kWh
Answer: 24,kWh
